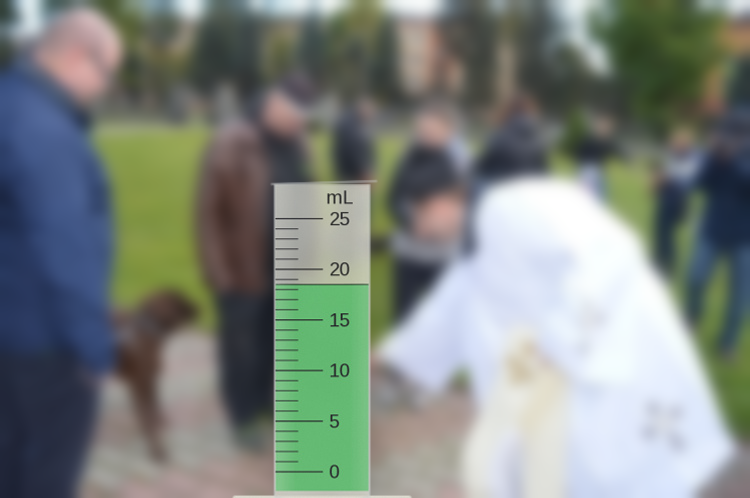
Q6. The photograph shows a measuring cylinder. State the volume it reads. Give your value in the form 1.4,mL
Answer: 18.5,mL
